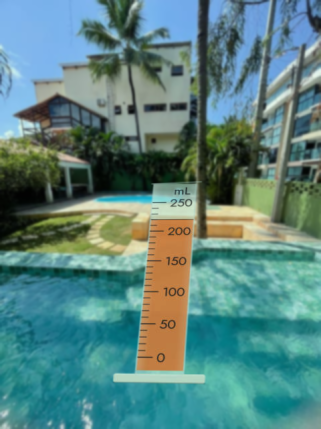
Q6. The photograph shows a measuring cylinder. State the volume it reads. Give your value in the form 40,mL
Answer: 220,mL
